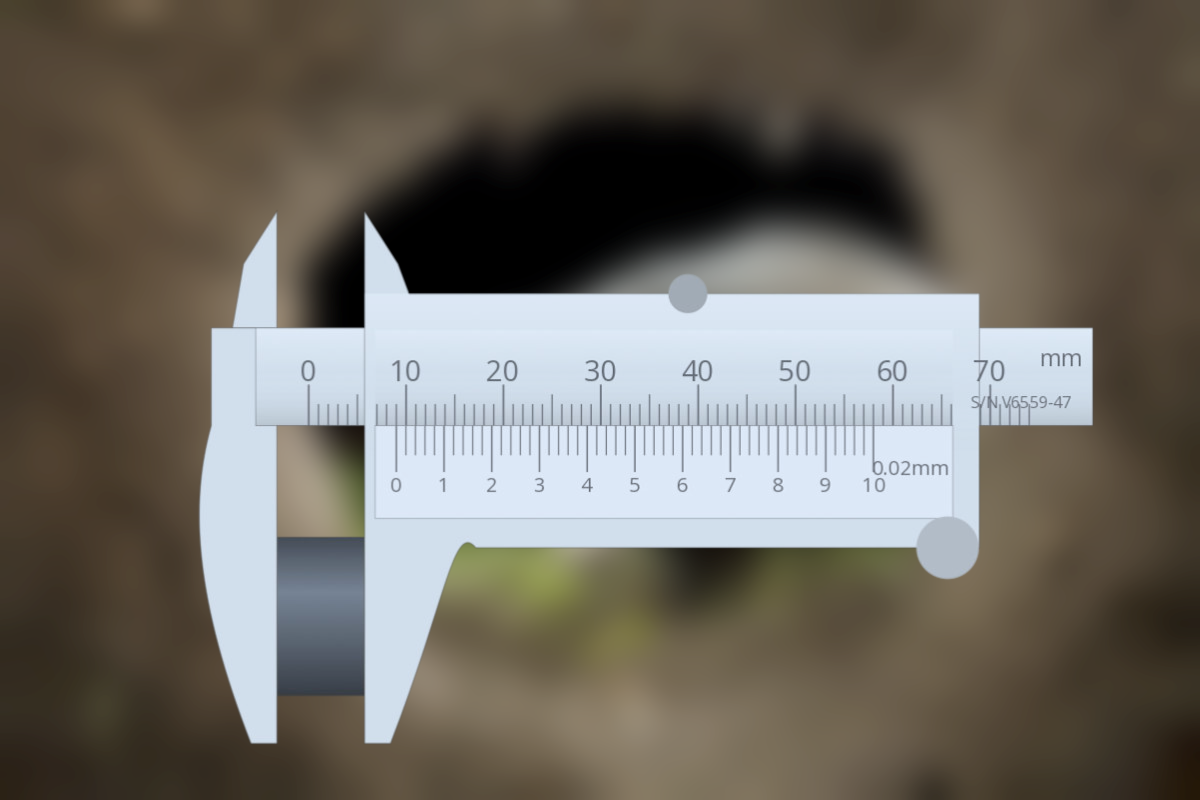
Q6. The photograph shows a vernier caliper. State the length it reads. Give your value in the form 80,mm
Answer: 9.0,mm
